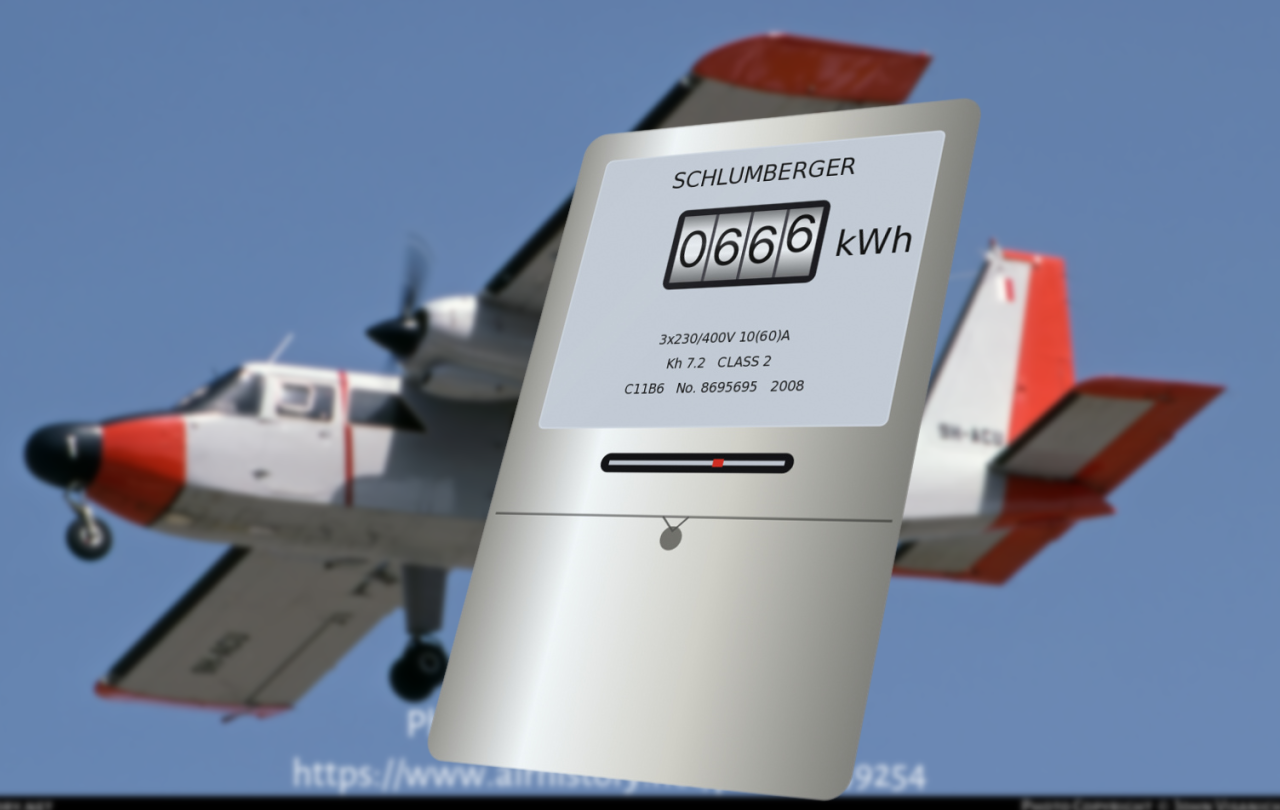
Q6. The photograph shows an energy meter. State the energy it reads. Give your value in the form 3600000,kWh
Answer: 666,kWh
